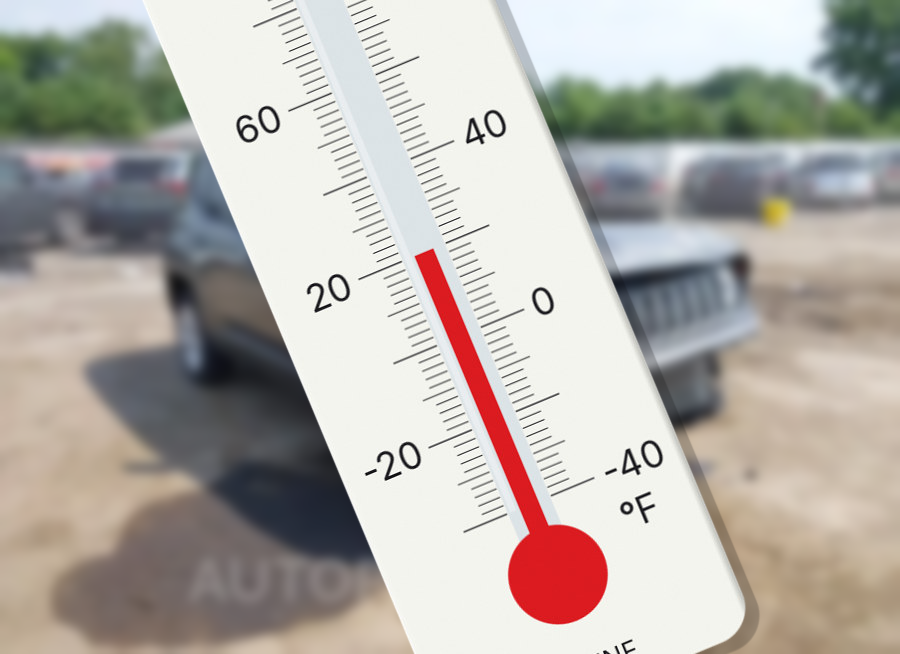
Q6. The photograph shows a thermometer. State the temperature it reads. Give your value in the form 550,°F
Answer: 20,°F
